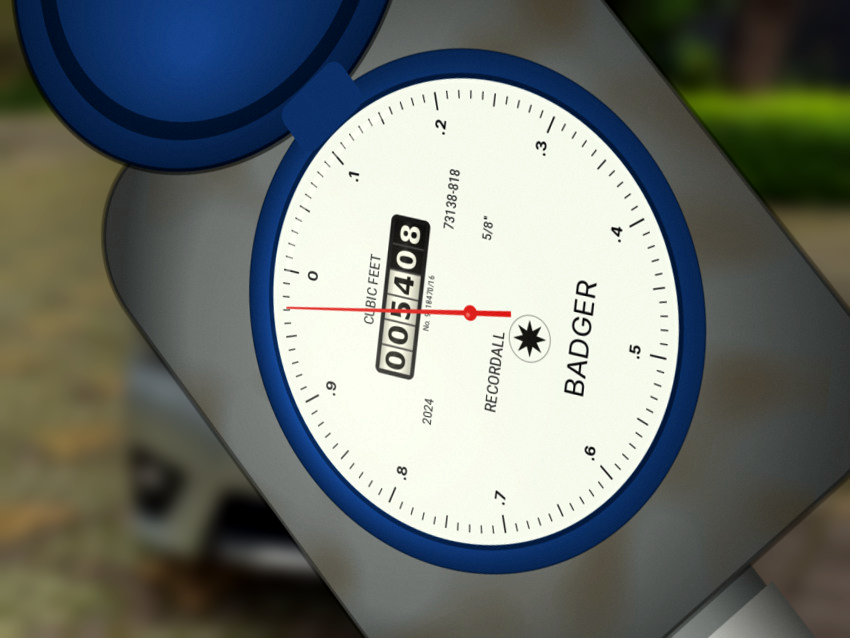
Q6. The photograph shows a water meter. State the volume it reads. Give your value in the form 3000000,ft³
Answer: 5407.97,ft³
